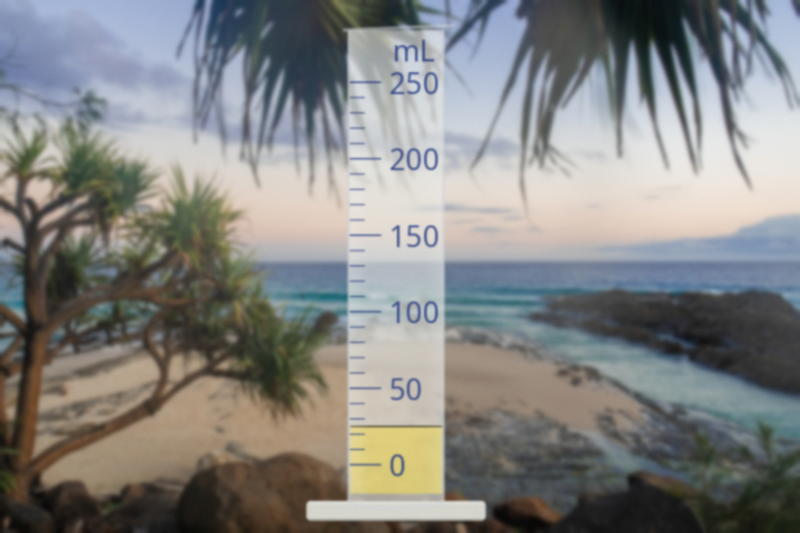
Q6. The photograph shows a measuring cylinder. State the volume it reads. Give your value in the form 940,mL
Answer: 25,mL
